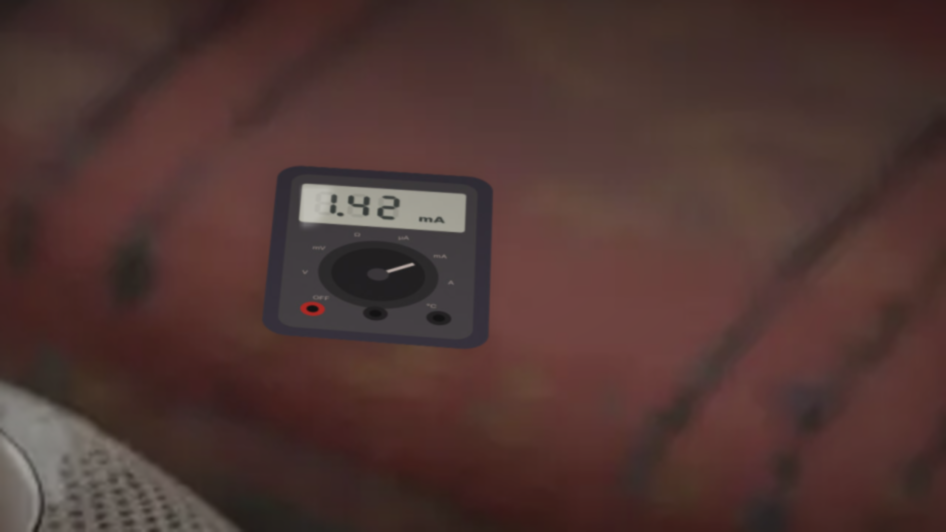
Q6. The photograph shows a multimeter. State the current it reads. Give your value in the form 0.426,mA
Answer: 1.42,mA
